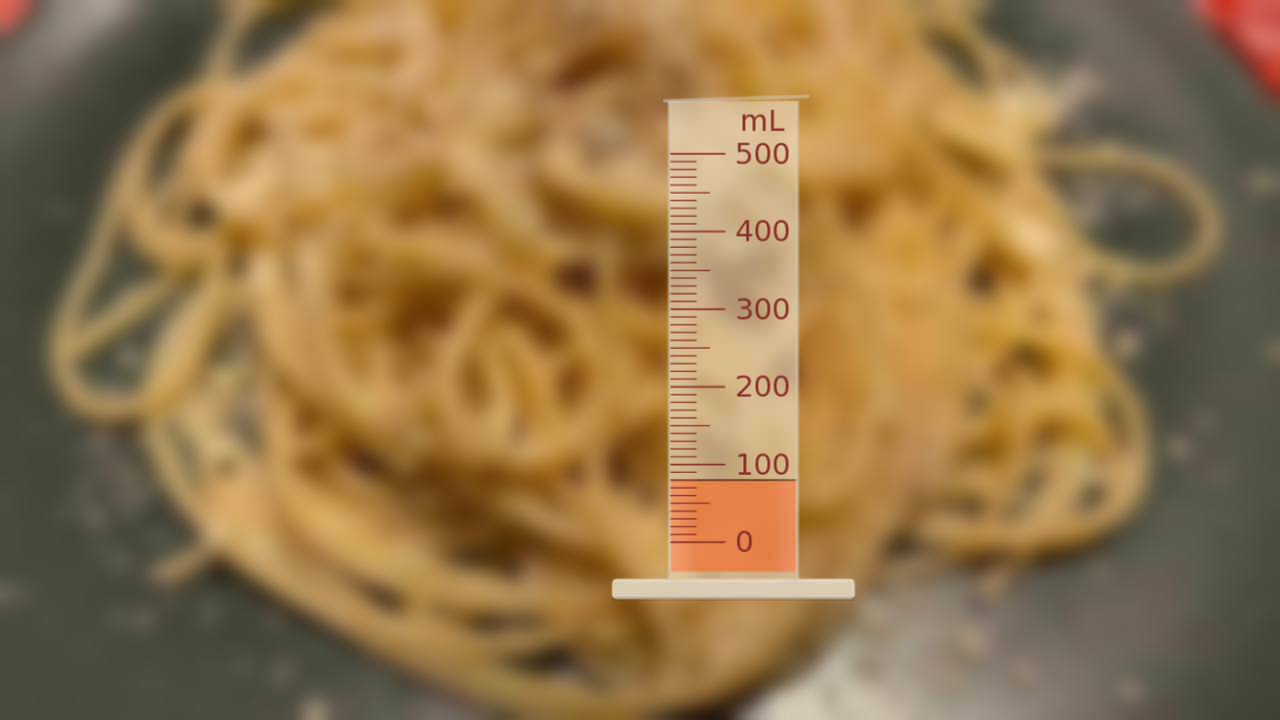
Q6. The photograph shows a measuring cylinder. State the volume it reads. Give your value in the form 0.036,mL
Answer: 80,mL
